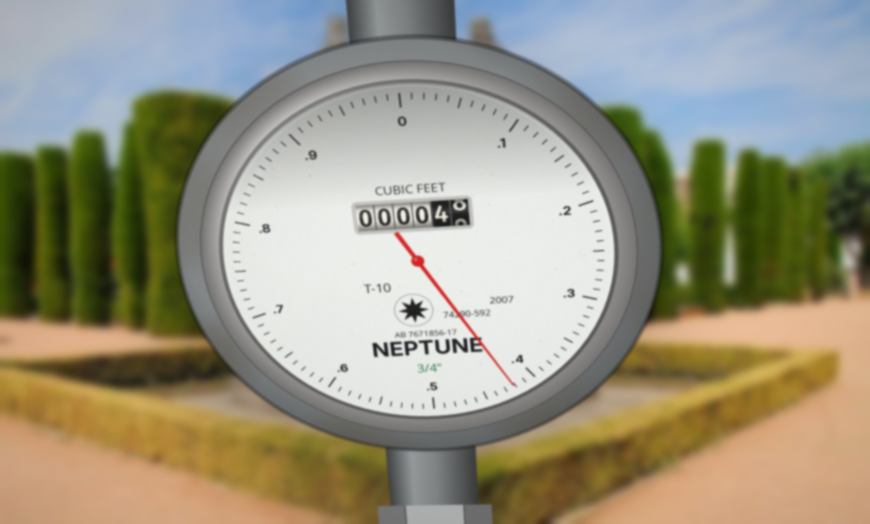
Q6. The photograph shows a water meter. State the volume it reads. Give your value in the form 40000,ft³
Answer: 48.42,ft³
